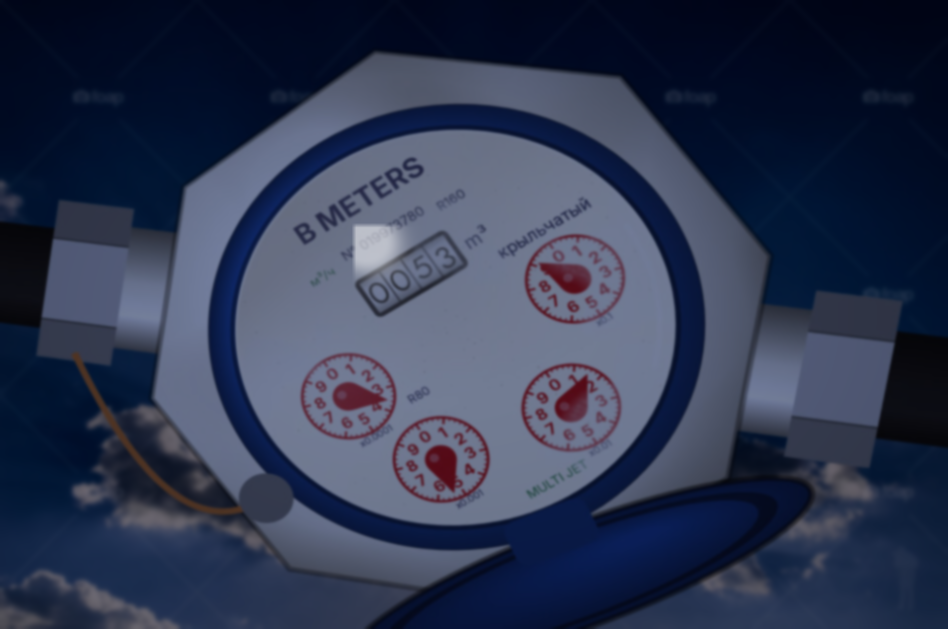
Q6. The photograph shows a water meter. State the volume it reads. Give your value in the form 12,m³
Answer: 52.9153,m³
